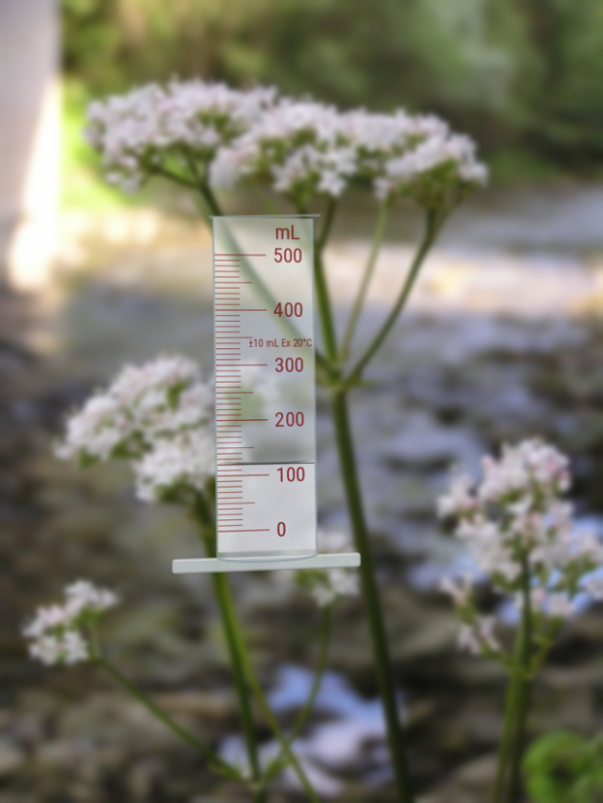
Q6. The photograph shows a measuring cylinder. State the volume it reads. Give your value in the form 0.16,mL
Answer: 120,mL
